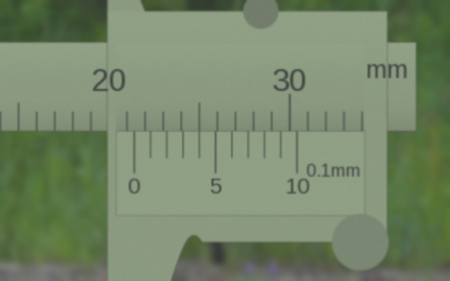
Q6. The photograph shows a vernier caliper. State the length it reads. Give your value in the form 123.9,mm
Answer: 21.4,mm
